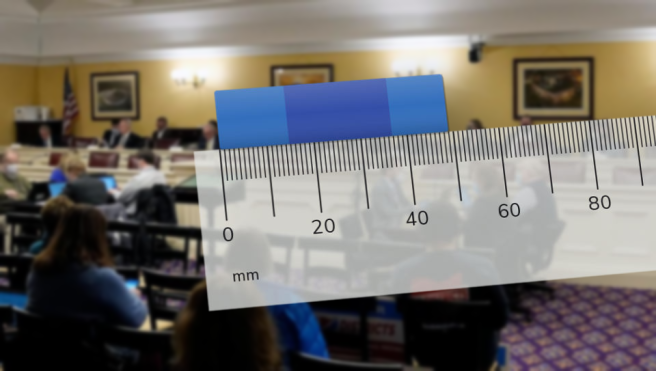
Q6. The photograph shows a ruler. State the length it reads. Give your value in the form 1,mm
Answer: 49,mm
